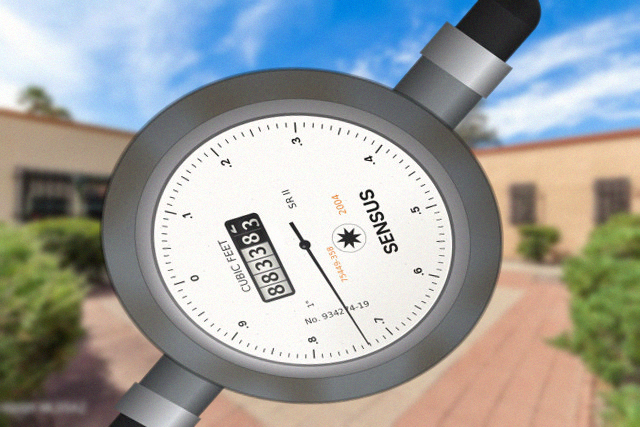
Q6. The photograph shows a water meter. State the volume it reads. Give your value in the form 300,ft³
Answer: 883382.73,ft³
